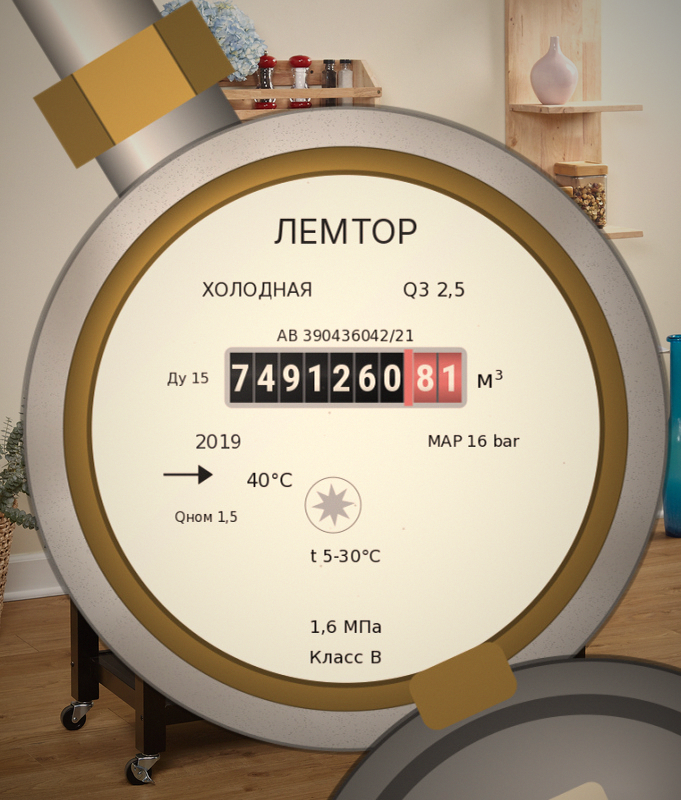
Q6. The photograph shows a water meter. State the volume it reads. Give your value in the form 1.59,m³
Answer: 7491260.81,m³
